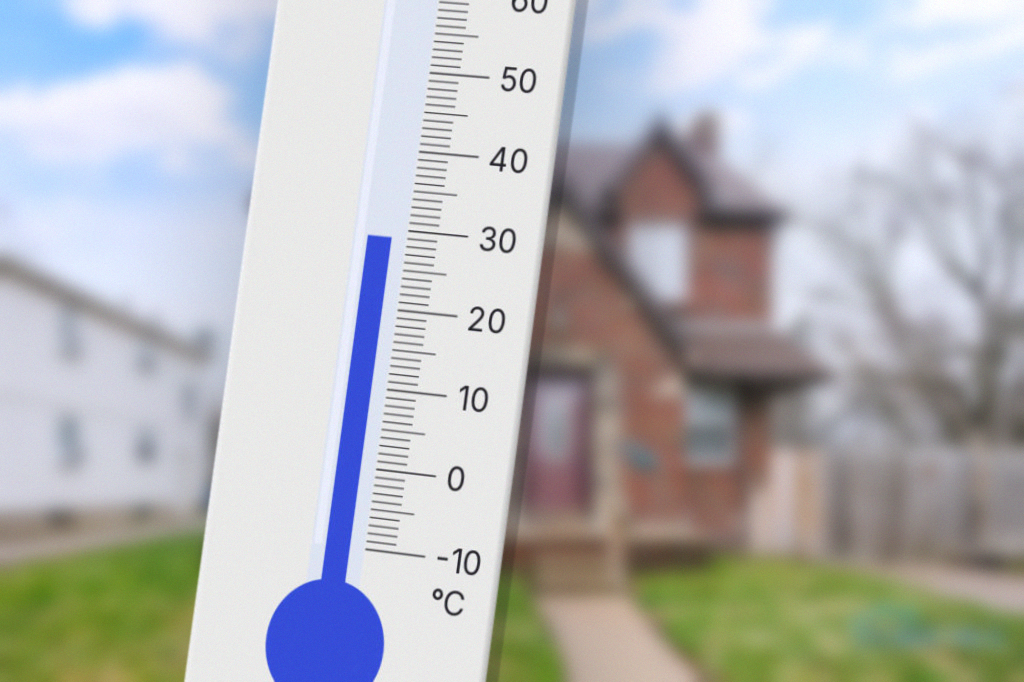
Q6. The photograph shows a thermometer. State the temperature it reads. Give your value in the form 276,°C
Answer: 29,°C
